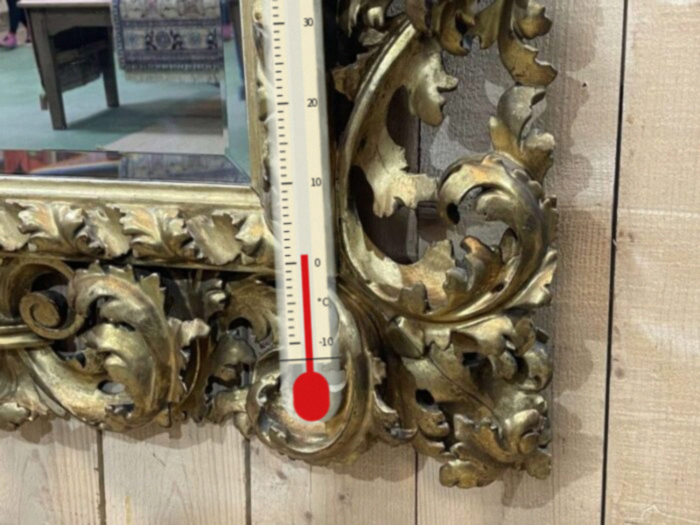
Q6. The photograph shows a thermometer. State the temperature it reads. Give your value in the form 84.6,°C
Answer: 1,°C
